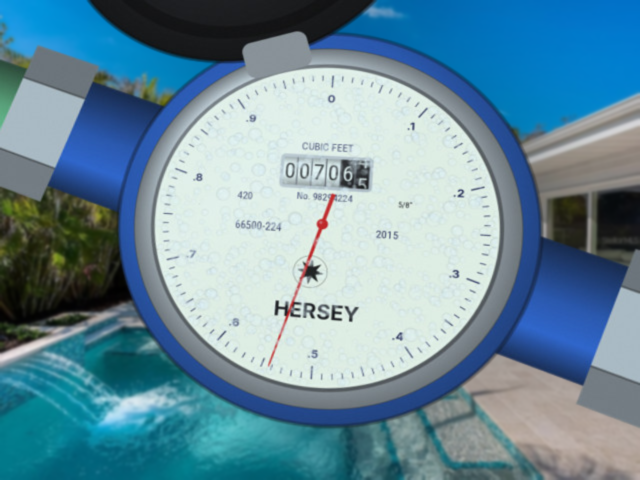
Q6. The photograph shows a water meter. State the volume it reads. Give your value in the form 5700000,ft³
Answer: 7064.54,ft³
